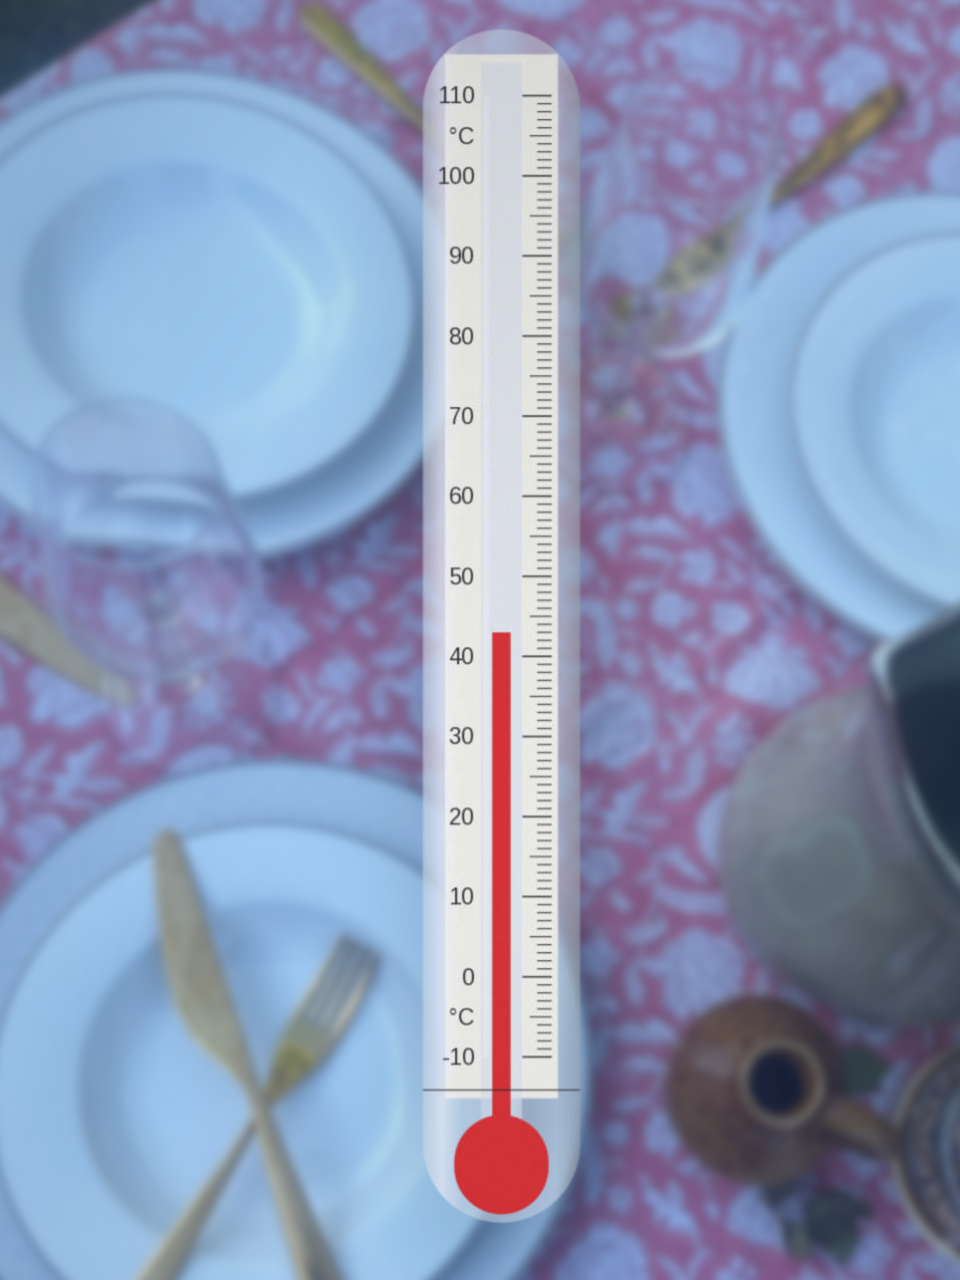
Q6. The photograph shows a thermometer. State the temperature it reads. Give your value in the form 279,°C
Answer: 43,°C
